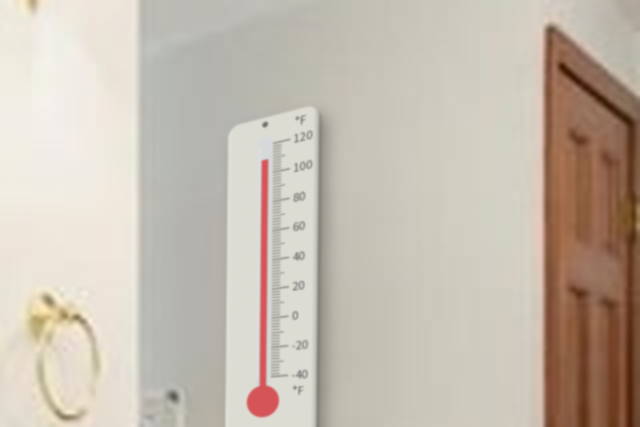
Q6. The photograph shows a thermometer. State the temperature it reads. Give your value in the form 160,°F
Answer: 110,°F
